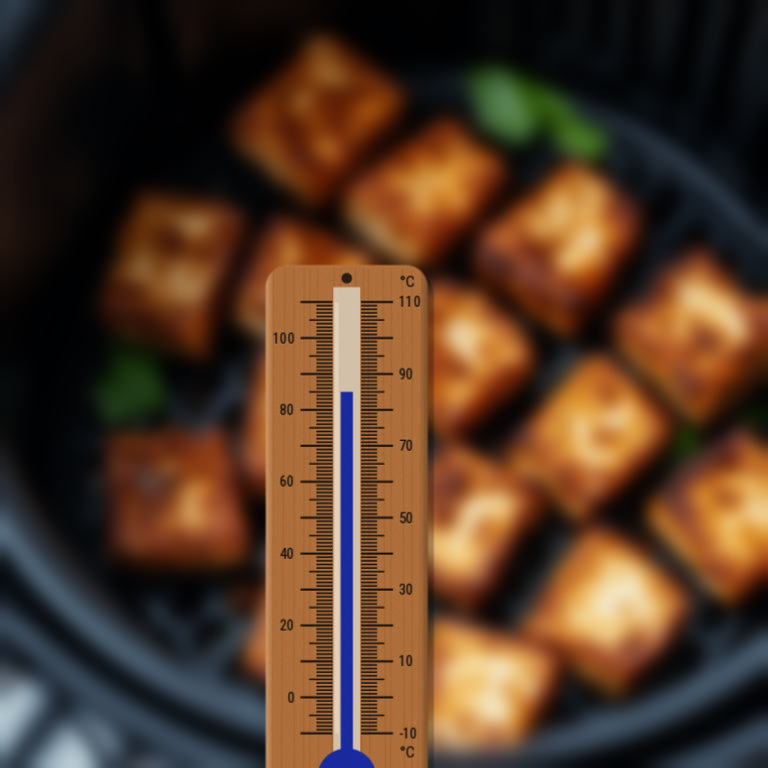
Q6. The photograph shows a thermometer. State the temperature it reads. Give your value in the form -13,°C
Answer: 85,°C
